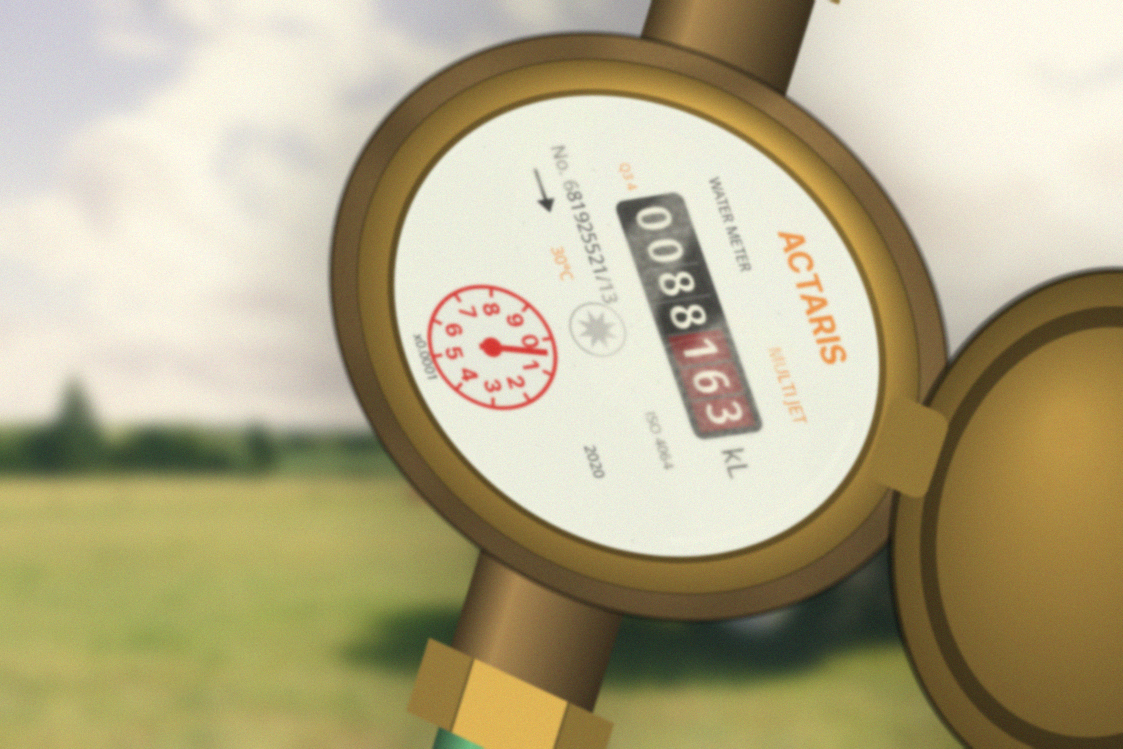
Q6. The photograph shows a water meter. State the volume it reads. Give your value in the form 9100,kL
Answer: 88.1630,kL
